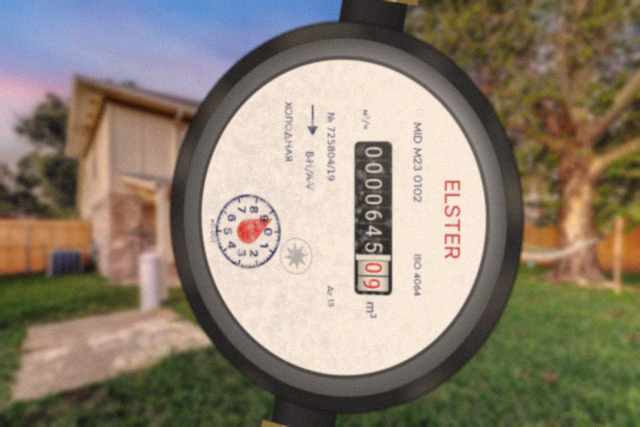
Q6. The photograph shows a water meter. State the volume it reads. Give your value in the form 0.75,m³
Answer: 645.089,m³
